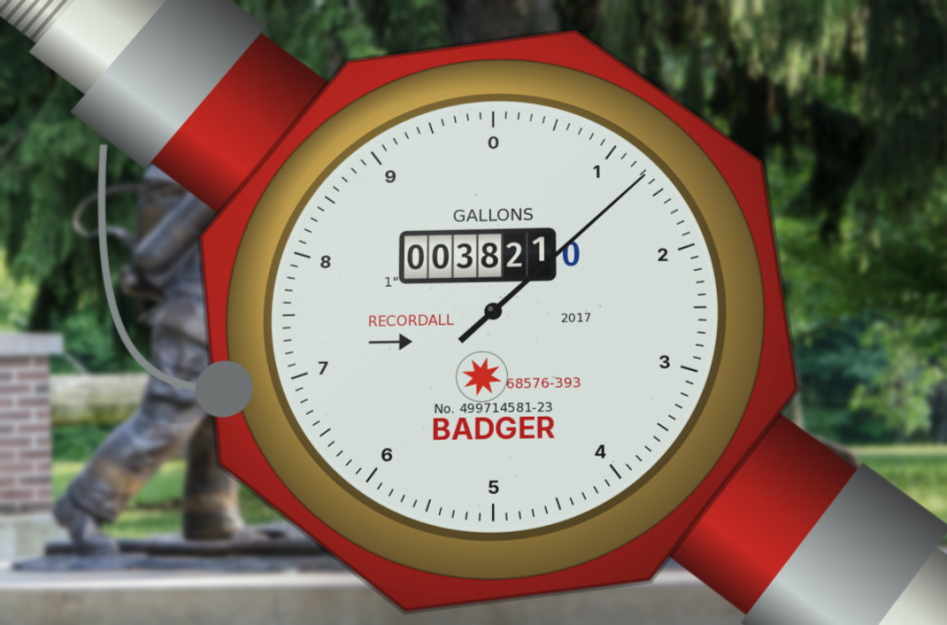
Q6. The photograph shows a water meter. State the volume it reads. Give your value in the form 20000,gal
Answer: 38211.3,gal
